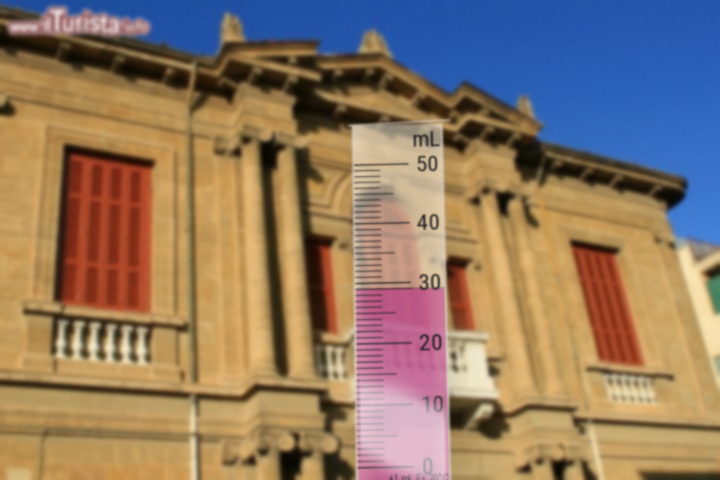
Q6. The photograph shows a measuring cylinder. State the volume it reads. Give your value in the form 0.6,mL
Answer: 29,mL
